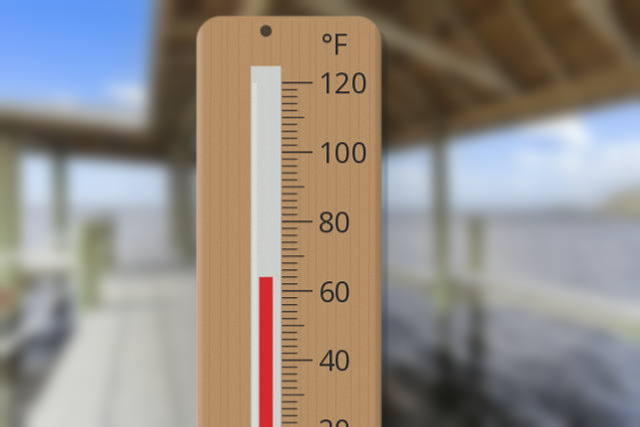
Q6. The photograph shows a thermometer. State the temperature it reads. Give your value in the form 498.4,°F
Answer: 64,°F
